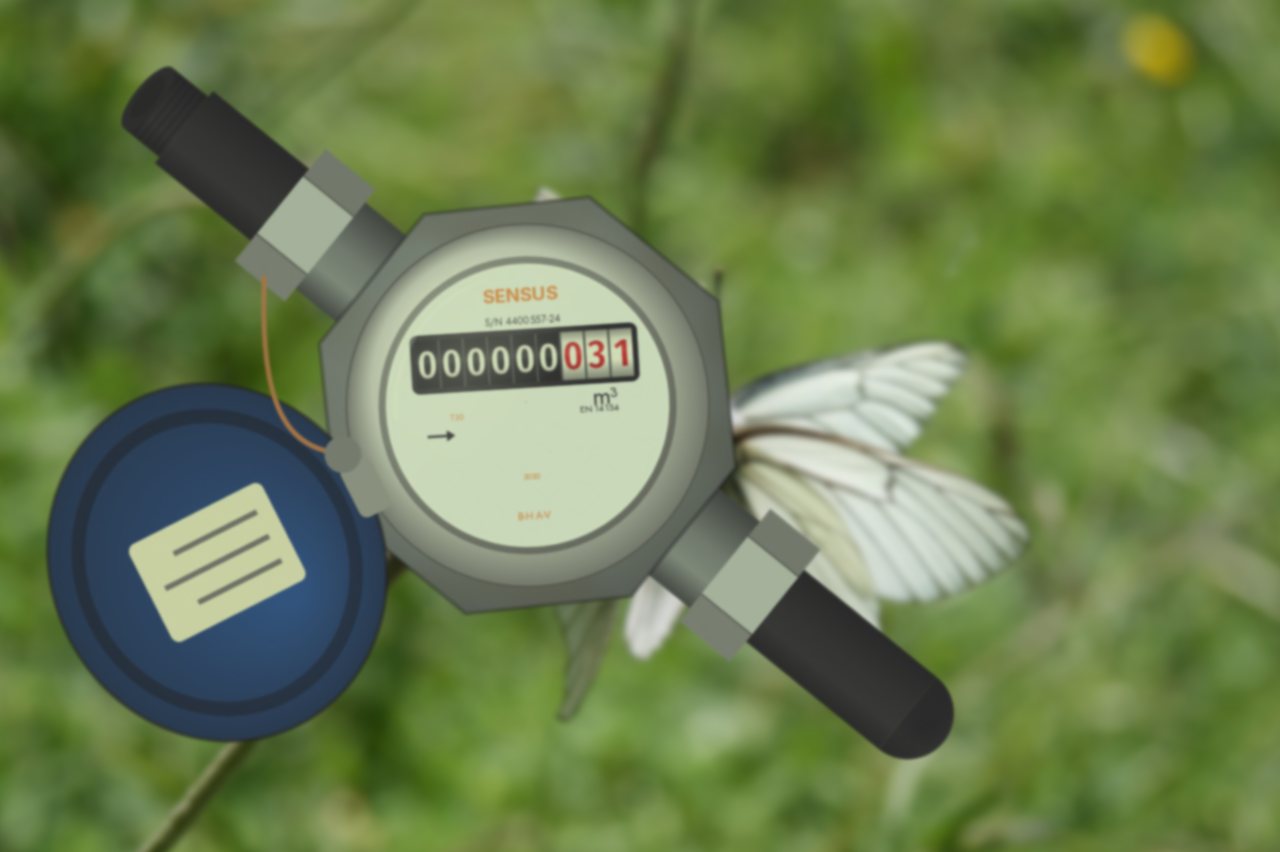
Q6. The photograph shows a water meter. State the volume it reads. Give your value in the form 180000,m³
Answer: 0.031,m³
